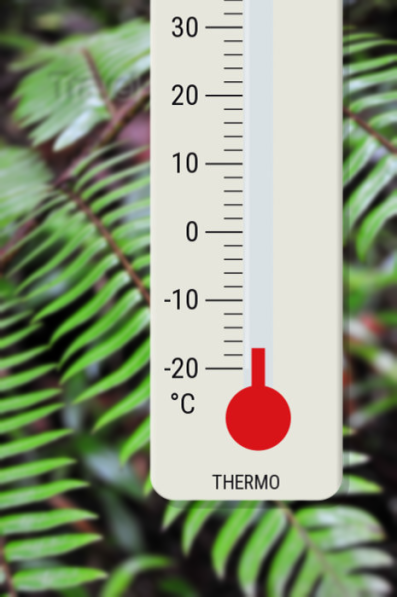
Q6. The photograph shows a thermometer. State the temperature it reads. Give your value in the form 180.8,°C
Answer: -17,°C
